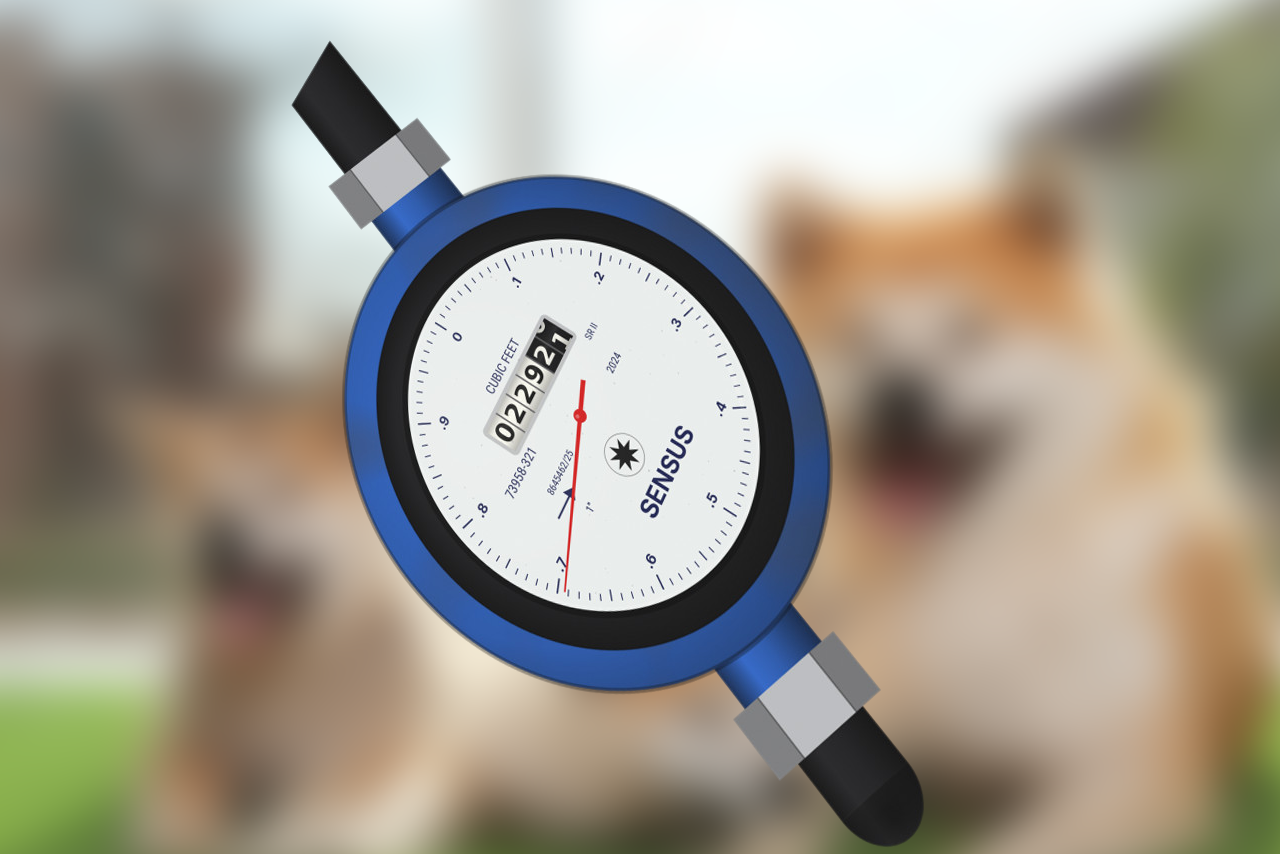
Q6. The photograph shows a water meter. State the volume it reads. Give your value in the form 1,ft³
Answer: 22920.69,ft³
